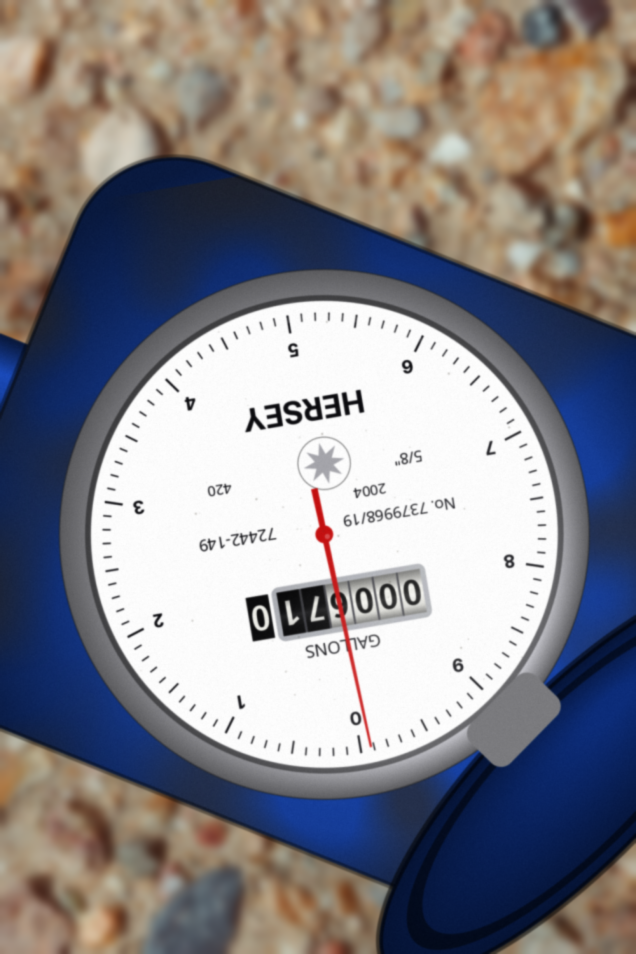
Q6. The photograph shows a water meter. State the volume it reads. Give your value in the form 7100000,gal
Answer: 6709.9,gal
